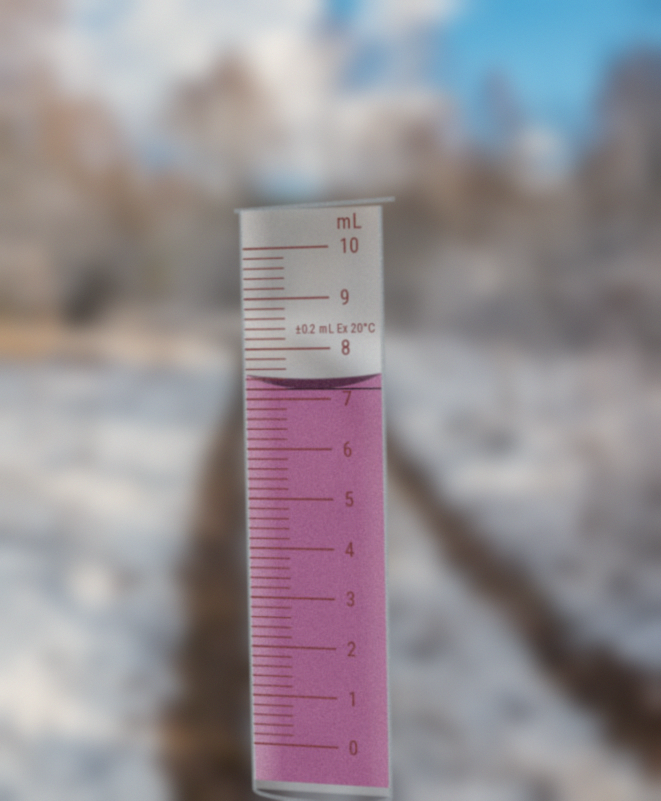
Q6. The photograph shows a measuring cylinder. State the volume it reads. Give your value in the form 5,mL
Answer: 7.2,mL
